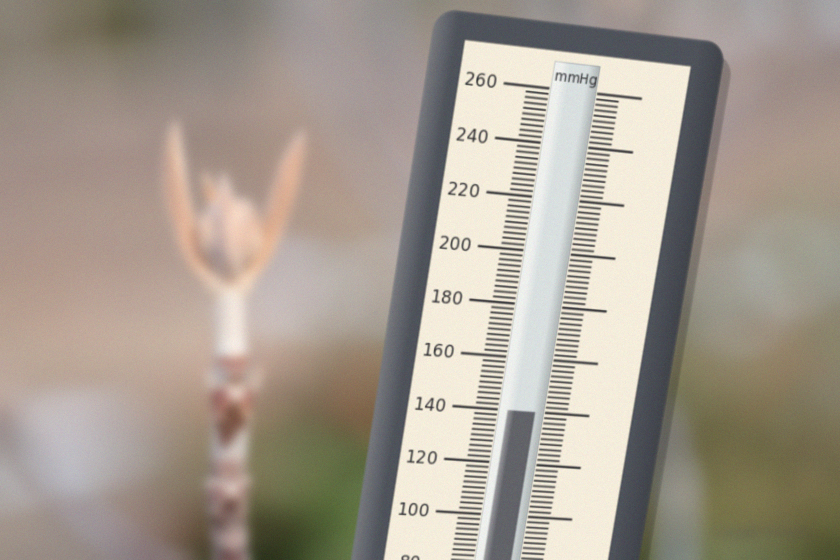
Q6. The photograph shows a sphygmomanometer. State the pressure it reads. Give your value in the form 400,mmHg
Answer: 140,mmHg
